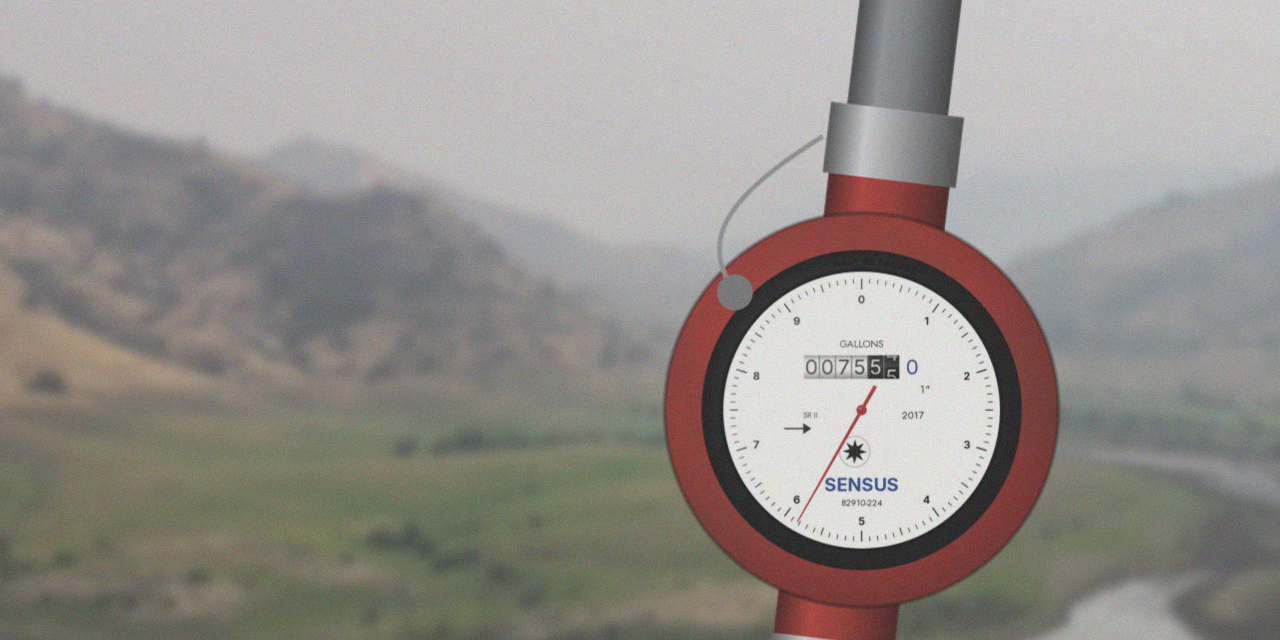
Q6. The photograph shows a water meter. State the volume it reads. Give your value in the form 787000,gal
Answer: 75545.8,gal
